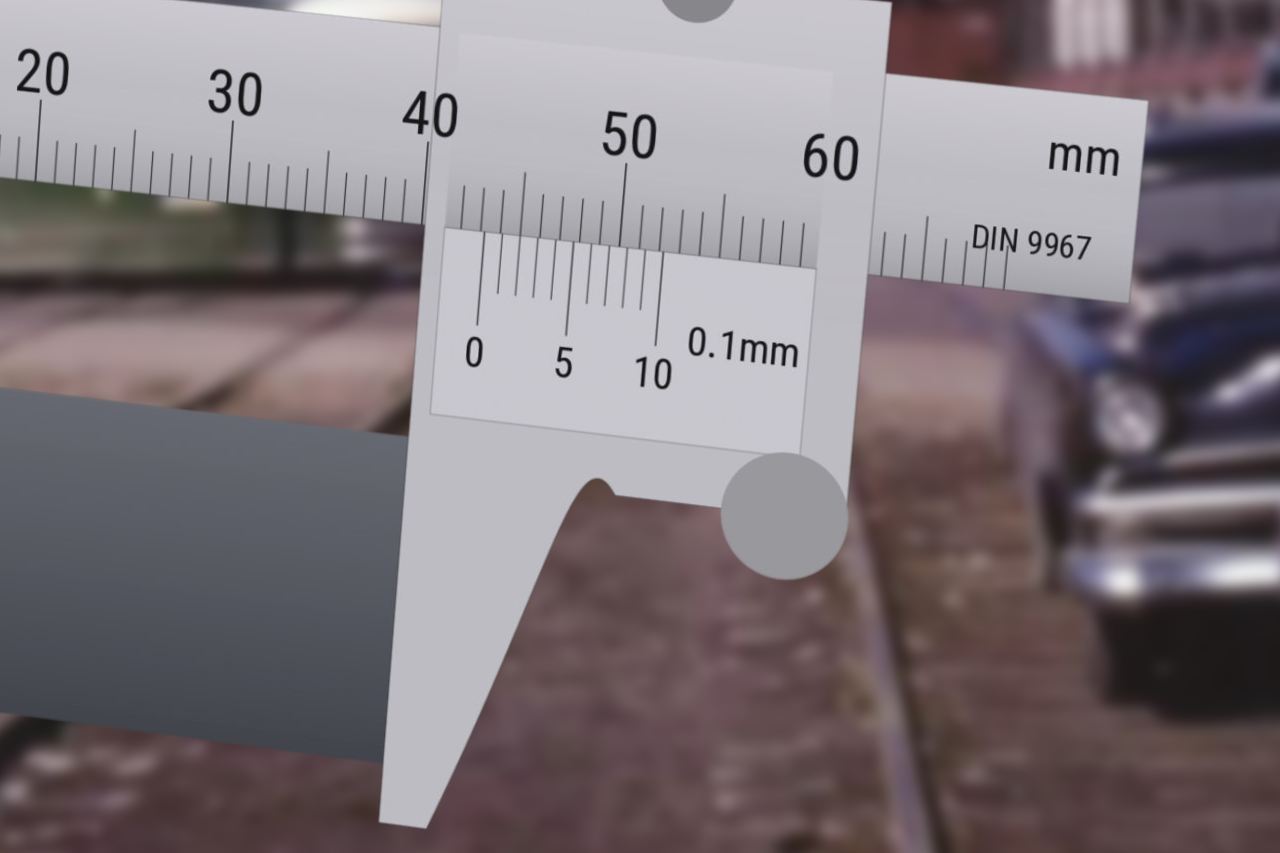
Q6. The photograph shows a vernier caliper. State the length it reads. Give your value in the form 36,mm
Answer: 43.2,mm
